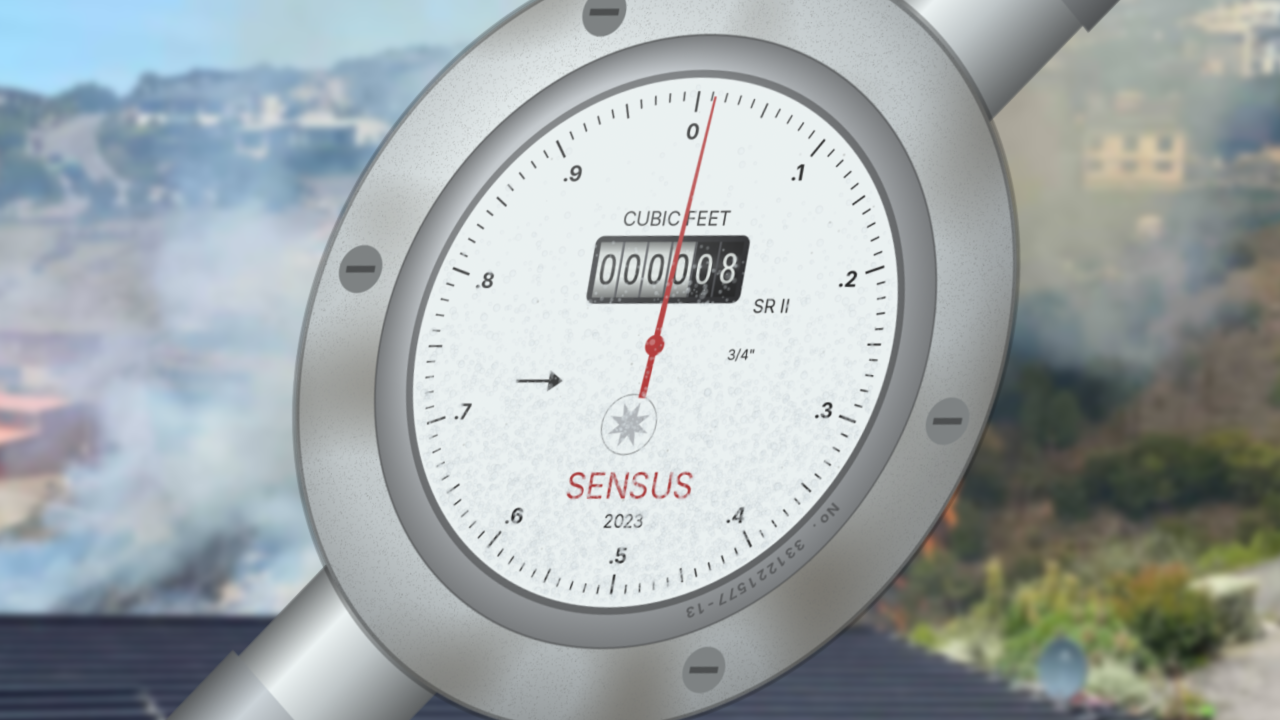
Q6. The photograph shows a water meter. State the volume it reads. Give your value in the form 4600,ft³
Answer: 8.01,ft³
